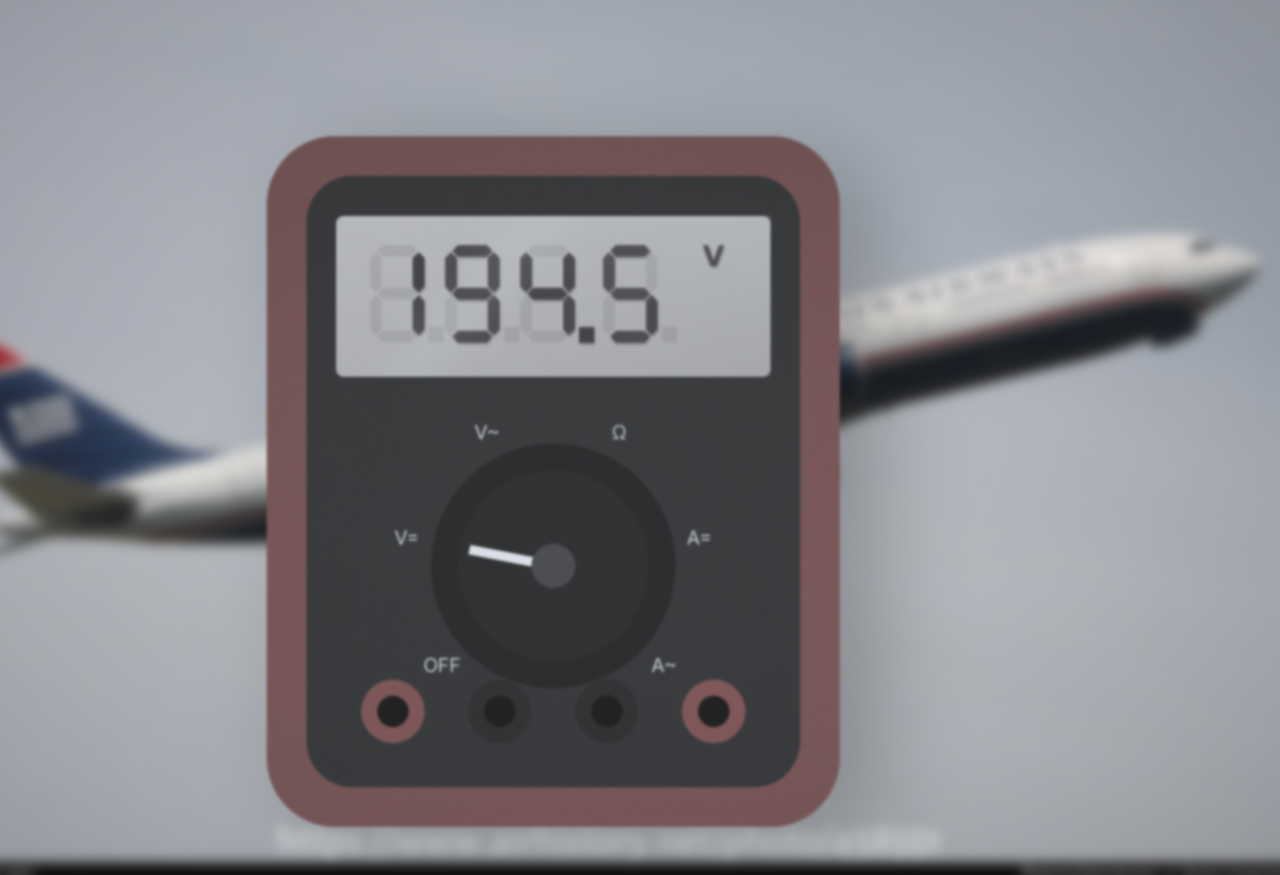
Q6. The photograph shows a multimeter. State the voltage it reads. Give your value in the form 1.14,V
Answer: 194.5,V
